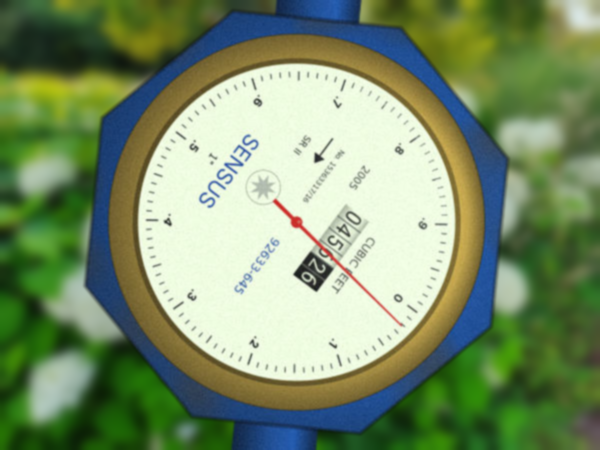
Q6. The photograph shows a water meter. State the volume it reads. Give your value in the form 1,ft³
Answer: 45626.02,ft³
